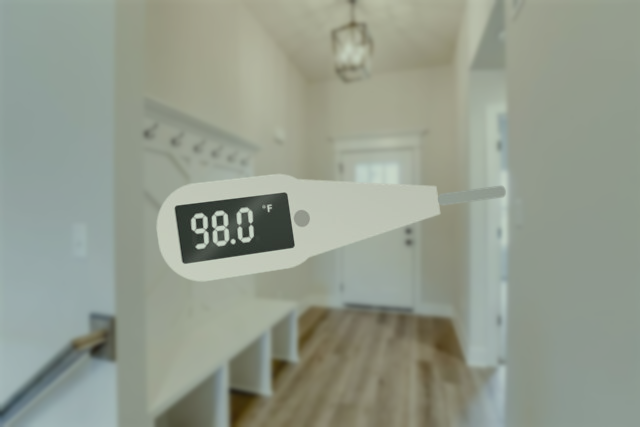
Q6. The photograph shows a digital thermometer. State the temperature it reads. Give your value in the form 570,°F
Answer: 98.0,°F
